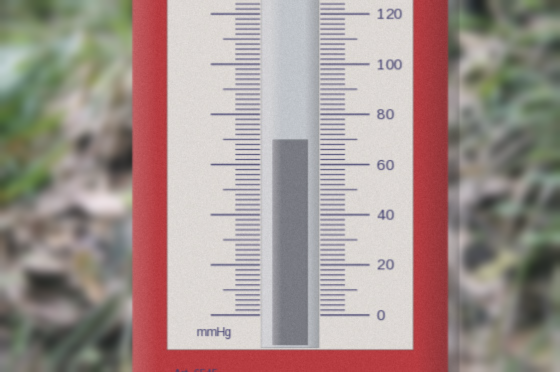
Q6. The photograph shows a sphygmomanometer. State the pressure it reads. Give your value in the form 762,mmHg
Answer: 70,mmHg
